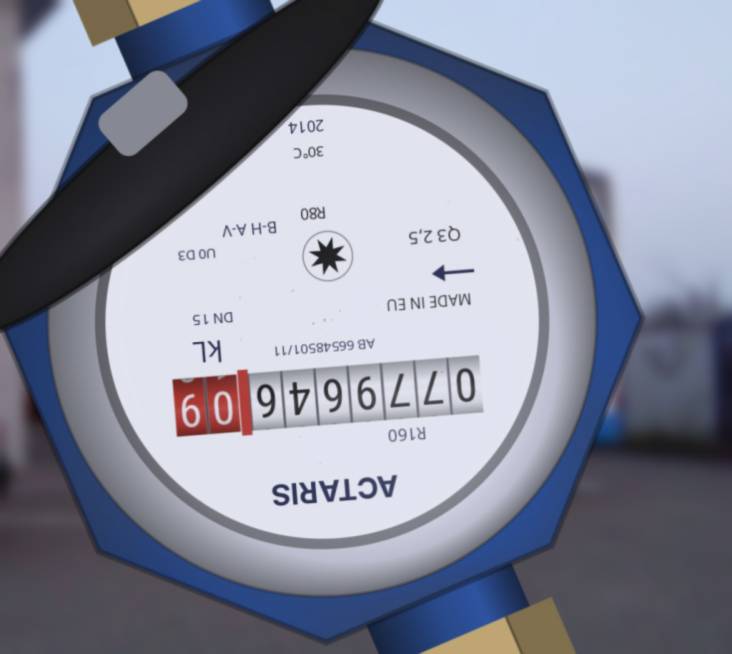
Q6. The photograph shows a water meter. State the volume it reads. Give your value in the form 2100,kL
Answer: 779646.09,kL
